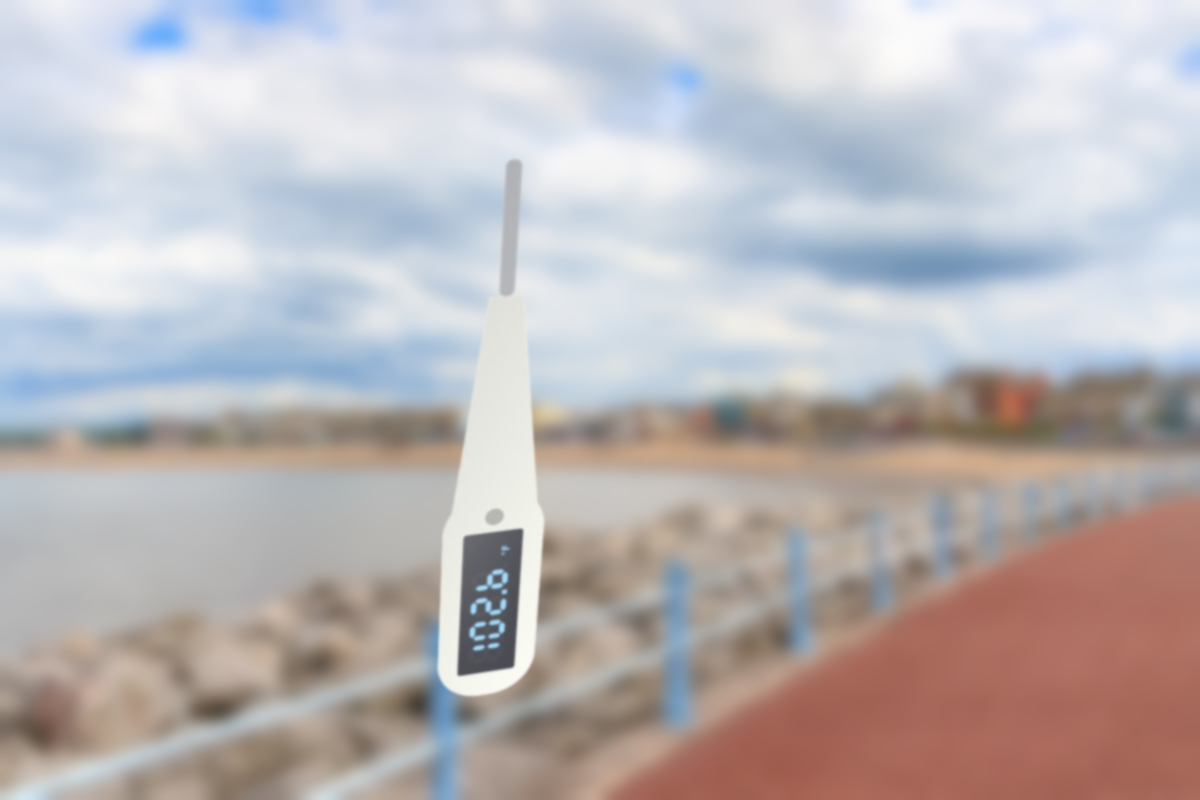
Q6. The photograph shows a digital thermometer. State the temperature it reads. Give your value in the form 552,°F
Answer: 102.6,°F
